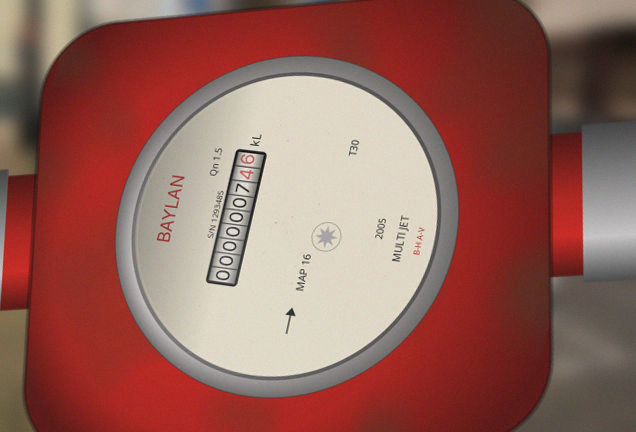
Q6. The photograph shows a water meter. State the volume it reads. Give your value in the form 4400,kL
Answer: 7.46,kL
